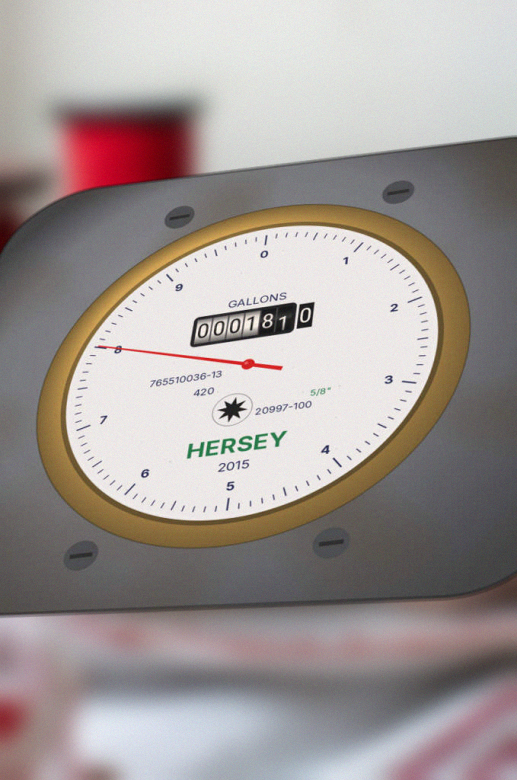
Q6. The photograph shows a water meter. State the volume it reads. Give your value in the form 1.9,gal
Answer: 1808.0,gal
